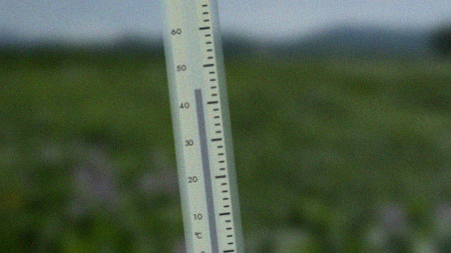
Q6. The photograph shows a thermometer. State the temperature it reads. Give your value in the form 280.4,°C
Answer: 44,°C
